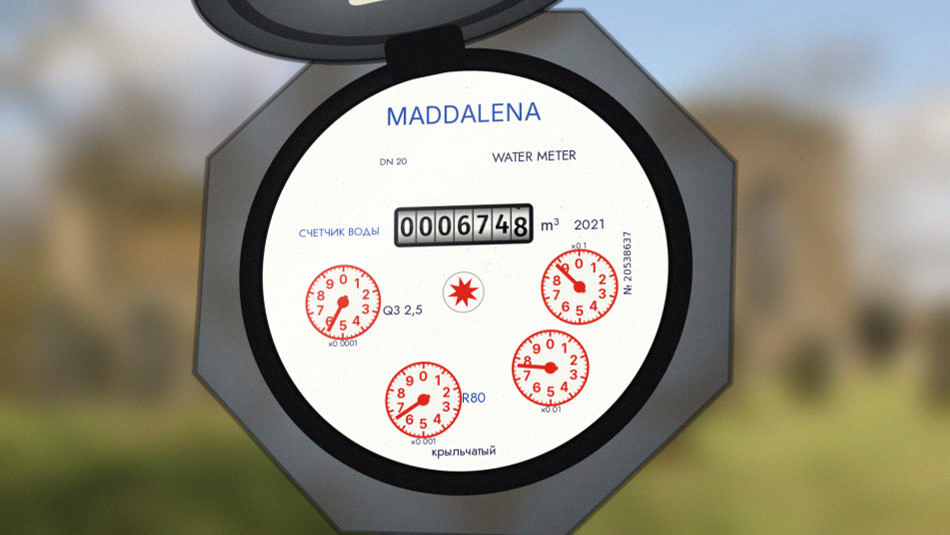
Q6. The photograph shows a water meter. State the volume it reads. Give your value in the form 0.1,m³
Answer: 6747.8765,m³
